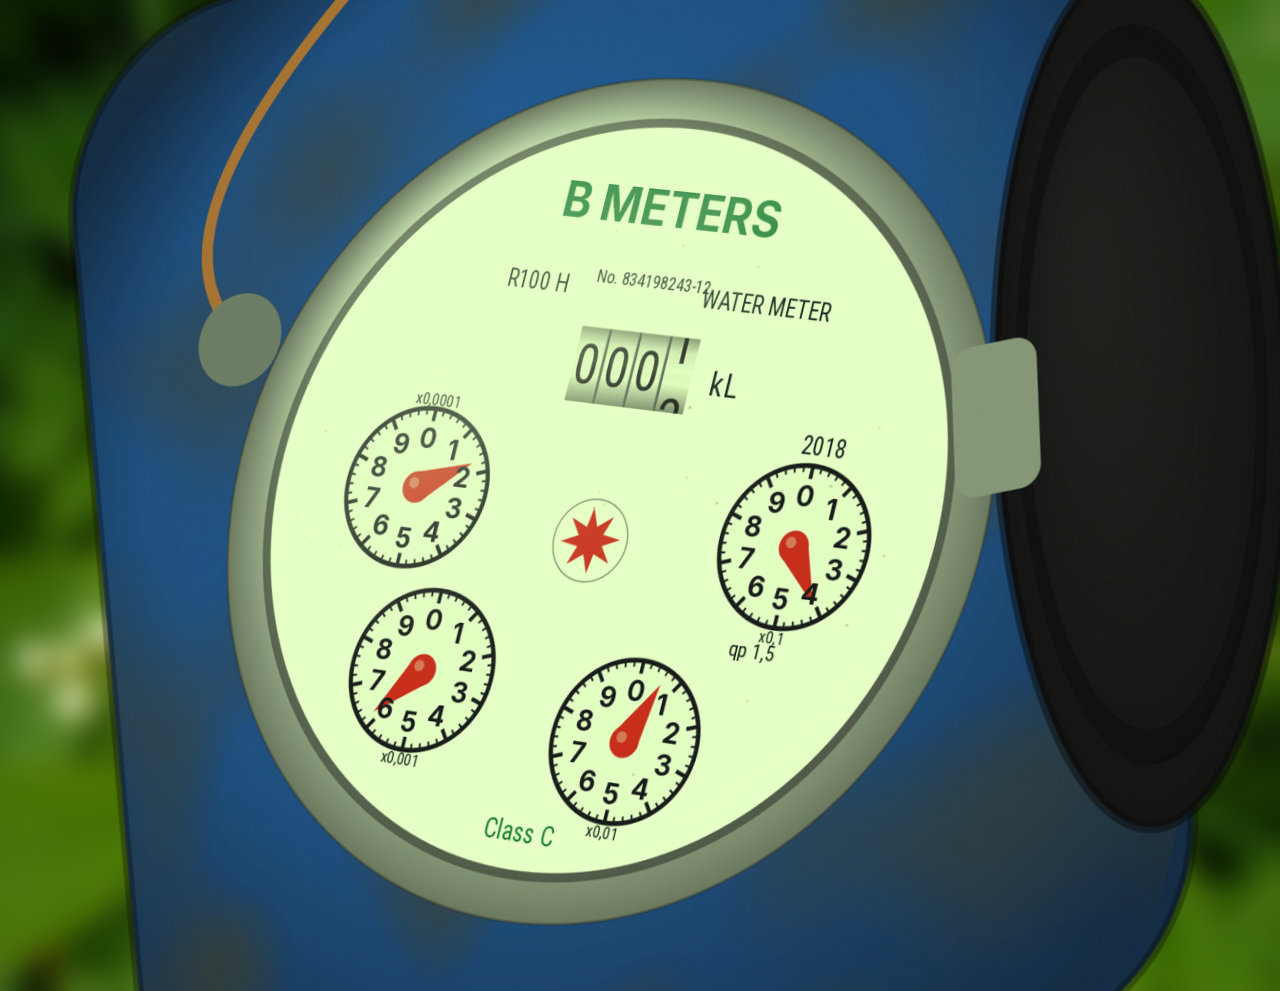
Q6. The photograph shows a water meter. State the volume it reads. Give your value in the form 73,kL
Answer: 1.4061,kL
